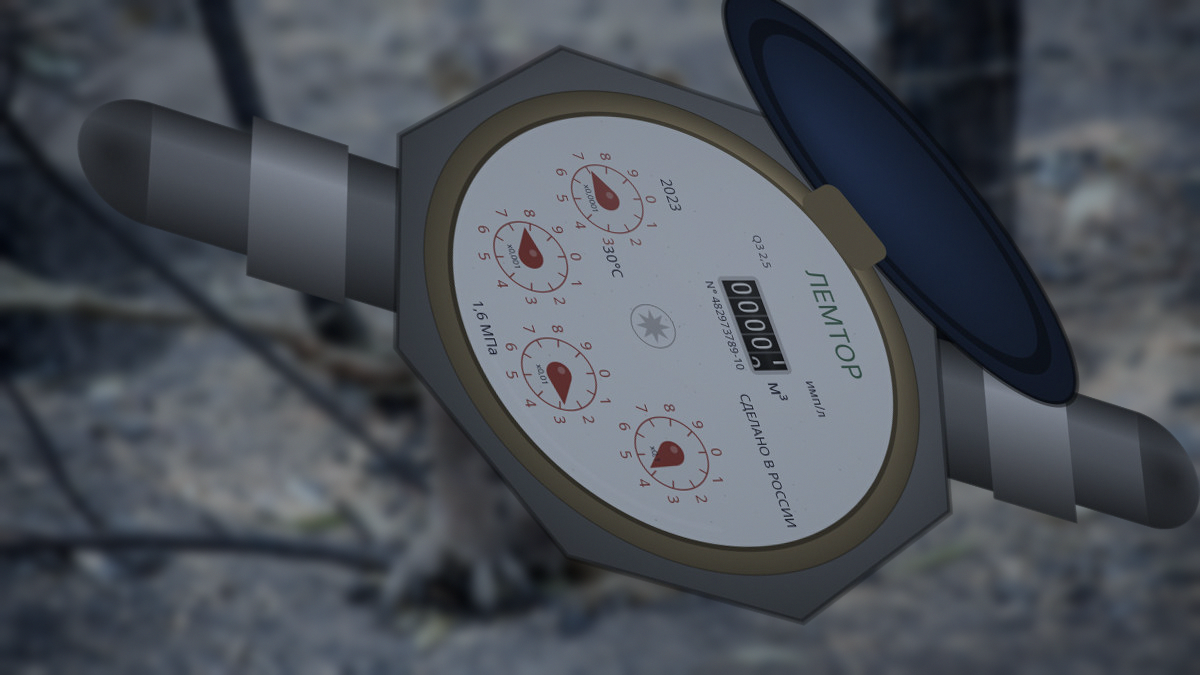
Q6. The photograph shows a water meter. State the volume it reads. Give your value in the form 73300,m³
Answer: 1.4277,m³
